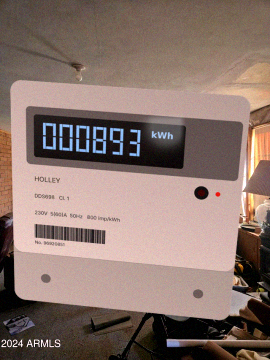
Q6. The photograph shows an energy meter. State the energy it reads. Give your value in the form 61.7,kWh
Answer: 893,kWh
